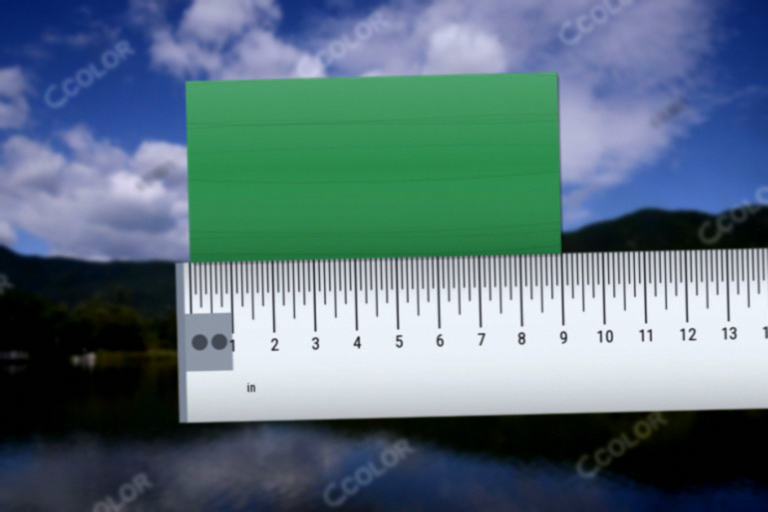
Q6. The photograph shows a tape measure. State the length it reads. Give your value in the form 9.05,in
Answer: 9,in
